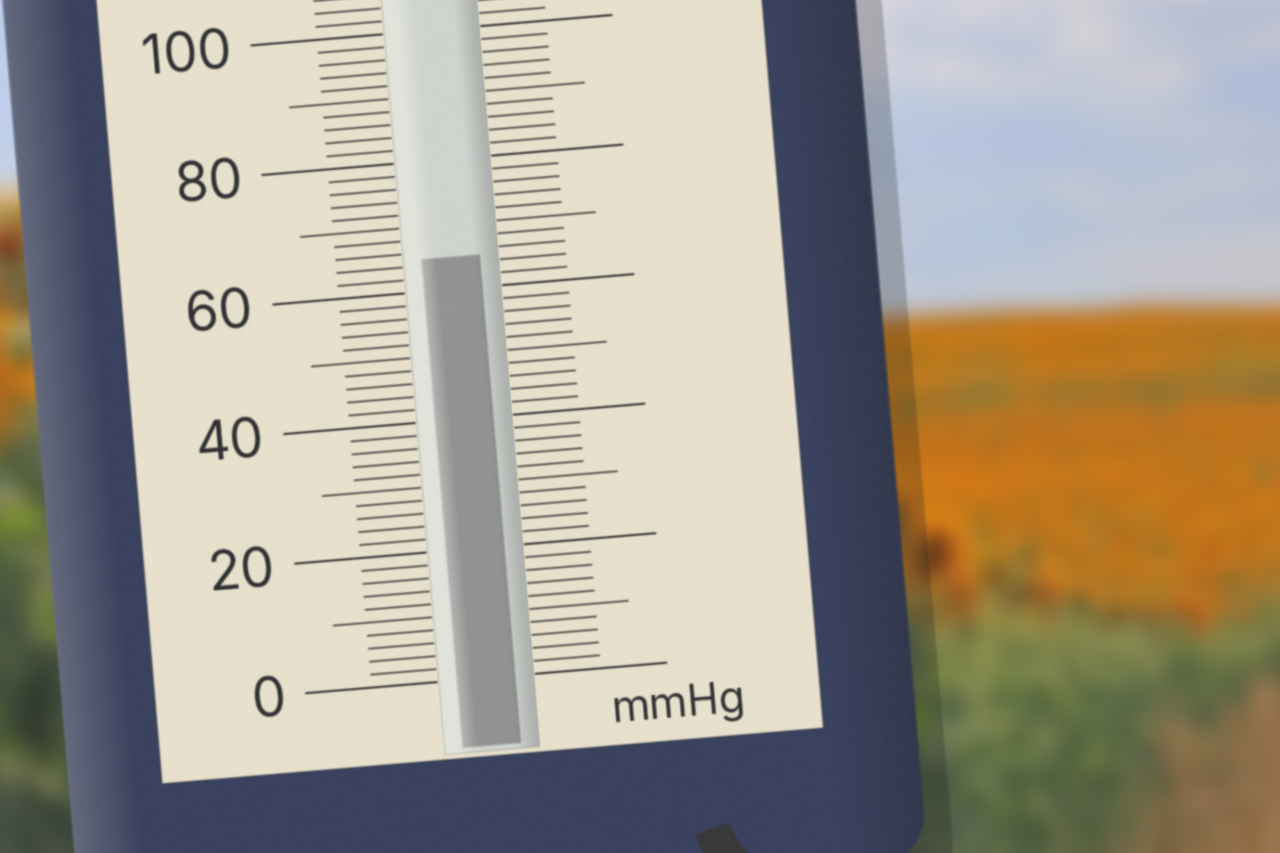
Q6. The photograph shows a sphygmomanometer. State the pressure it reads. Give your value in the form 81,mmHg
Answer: 65,mmHg
